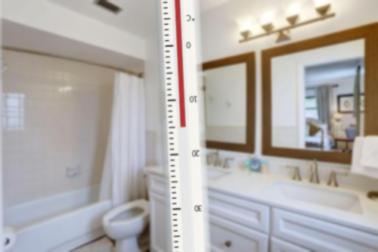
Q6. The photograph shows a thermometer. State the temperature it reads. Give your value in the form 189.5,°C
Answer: 15,°C
